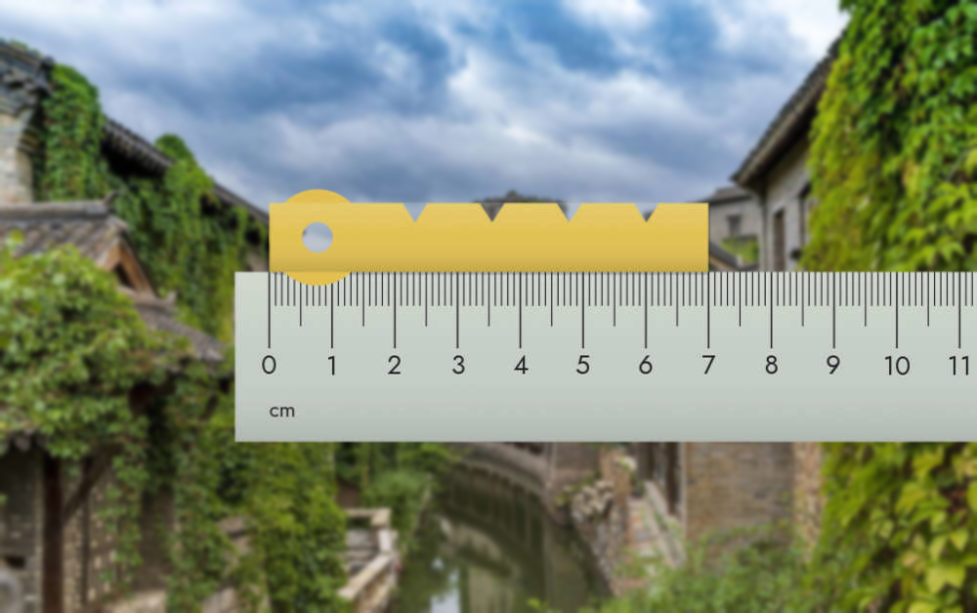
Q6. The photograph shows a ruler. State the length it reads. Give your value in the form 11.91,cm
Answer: 7,cm
